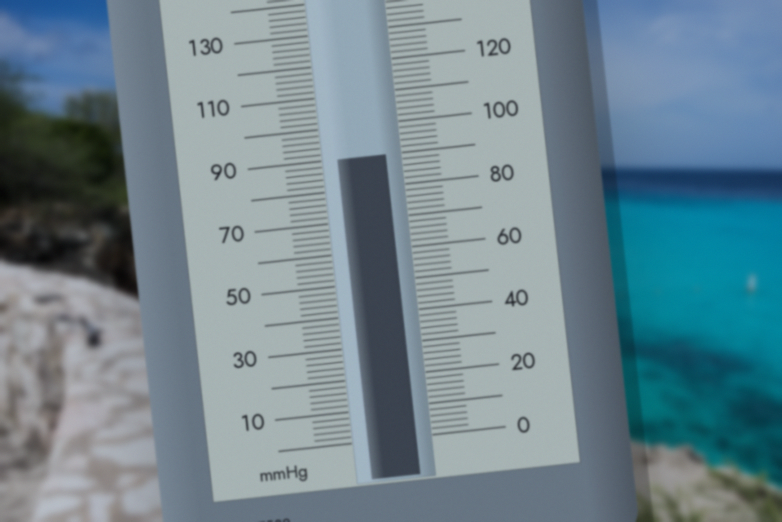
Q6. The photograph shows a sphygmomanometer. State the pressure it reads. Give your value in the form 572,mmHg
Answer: 90,mmHg
